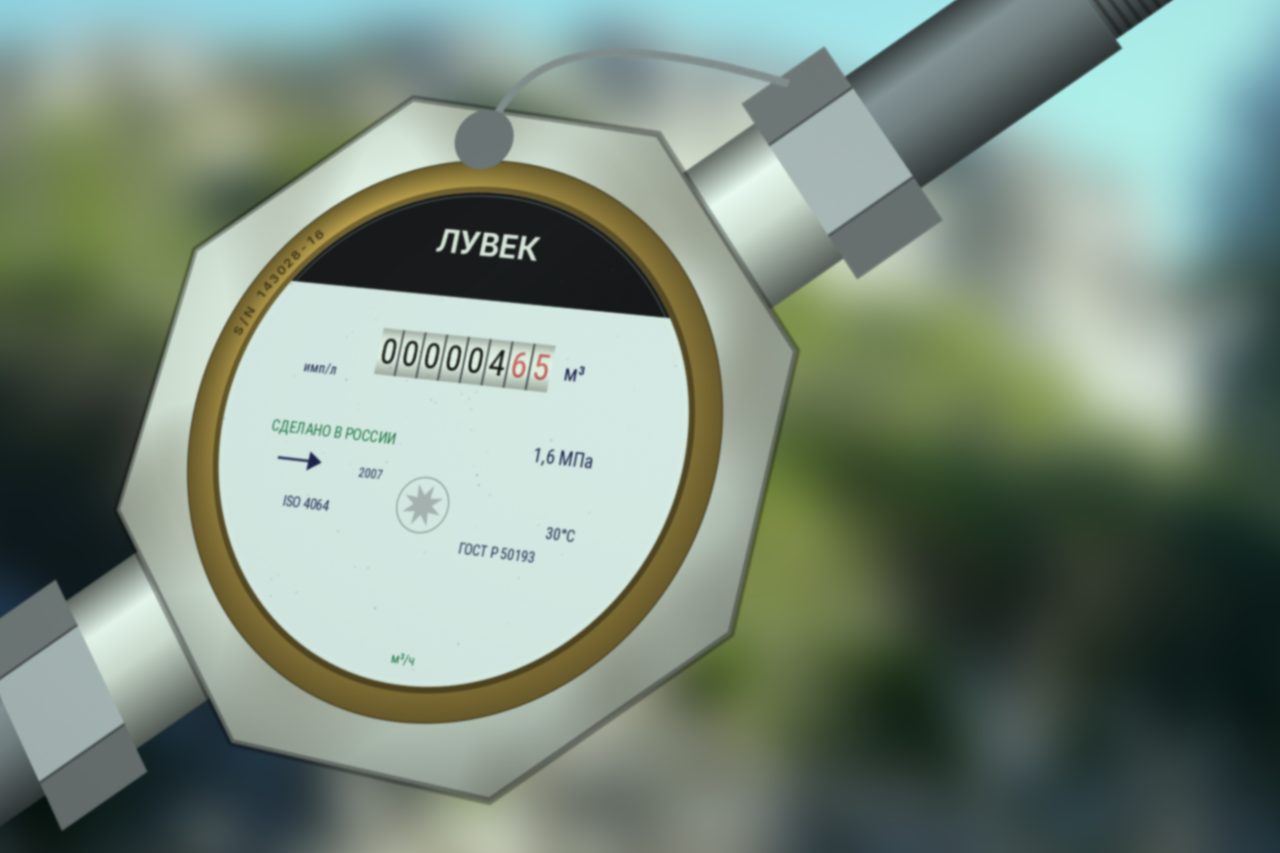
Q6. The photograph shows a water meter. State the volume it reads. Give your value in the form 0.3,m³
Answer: 4.65,m³
